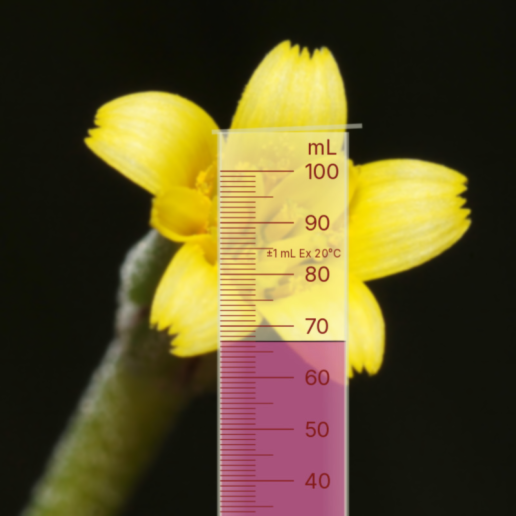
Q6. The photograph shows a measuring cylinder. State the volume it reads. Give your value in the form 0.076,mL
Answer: 67,mL
